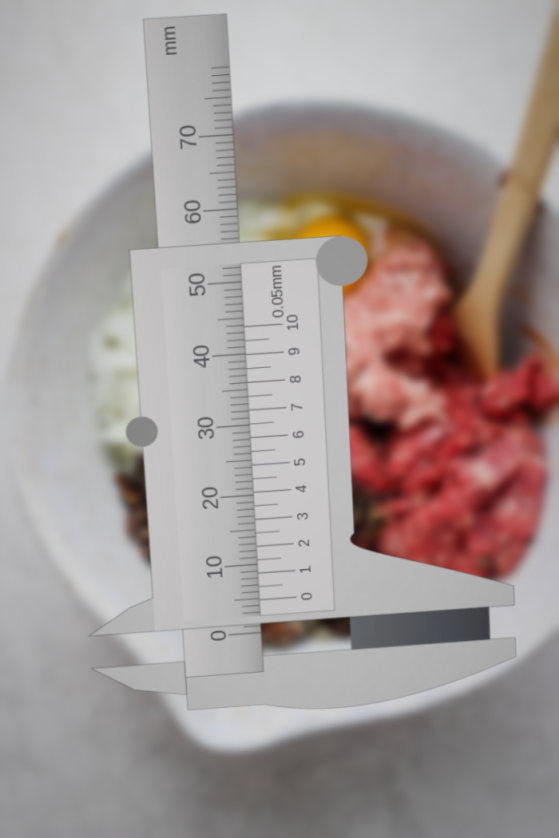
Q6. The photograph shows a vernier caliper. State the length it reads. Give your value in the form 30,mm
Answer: 4.8,mm
